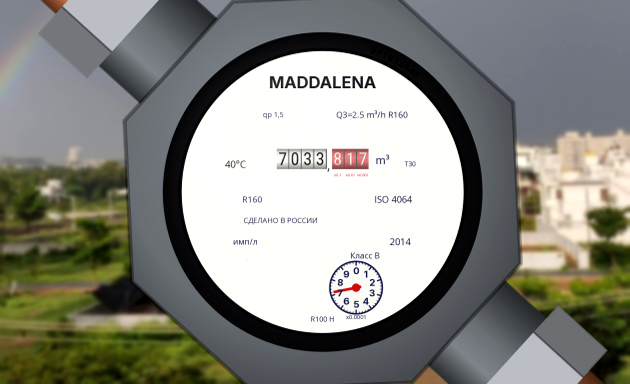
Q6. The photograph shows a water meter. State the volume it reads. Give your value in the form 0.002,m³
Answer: 7033.8177,m³
